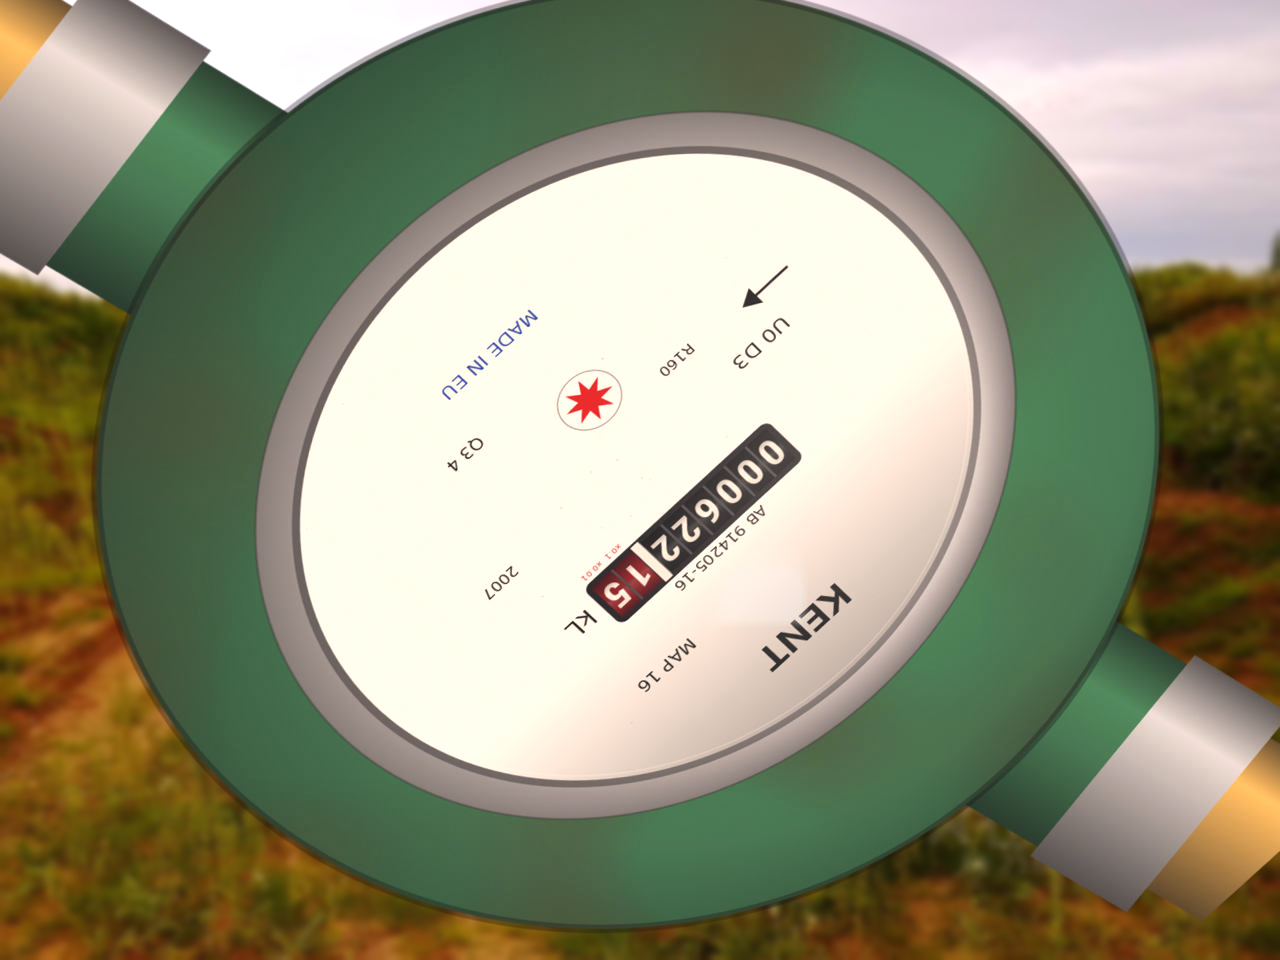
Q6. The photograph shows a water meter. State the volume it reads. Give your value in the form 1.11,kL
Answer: 622.15,kL
